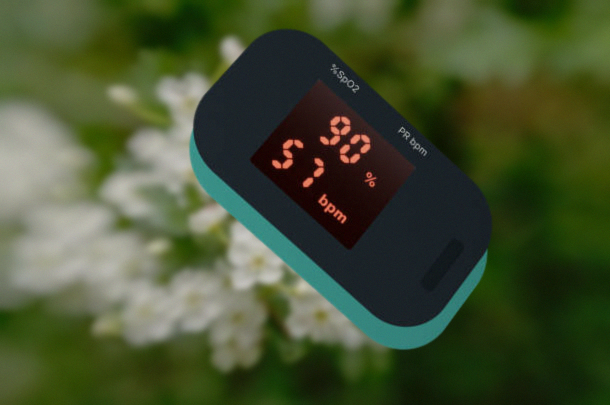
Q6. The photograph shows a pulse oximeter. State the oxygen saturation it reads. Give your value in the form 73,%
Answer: 90,%
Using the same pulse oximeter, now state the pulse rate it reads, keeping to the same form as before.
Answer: 57,bpm
